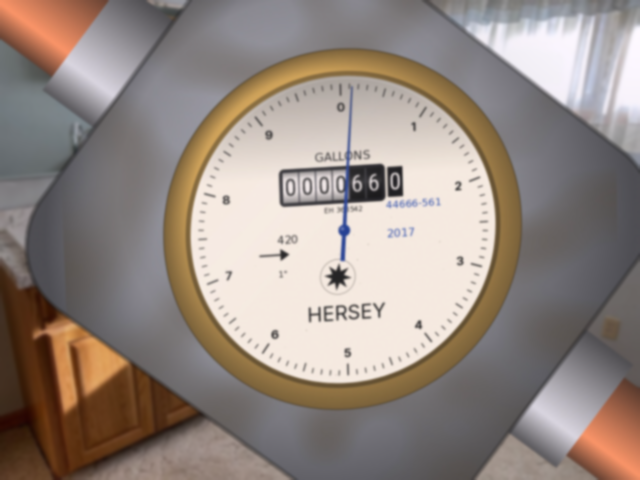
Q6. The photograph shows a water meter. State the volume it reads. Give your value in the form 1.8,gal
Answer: 660.1,gal
